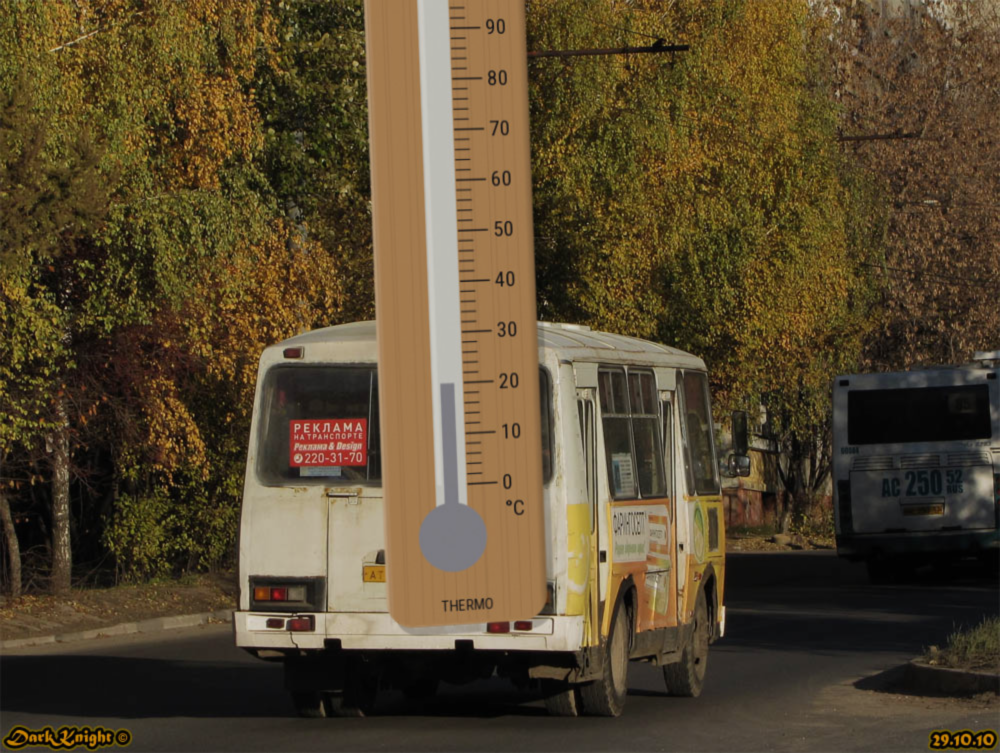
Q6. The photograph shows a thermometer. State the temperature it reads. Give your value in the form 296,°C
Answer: 20,°C
